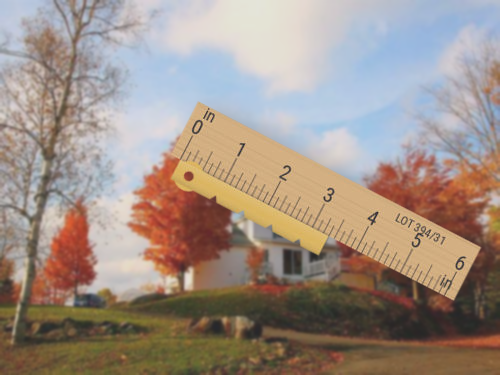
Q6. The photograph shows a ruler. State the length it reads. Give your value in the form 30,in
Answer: 3.375,in
